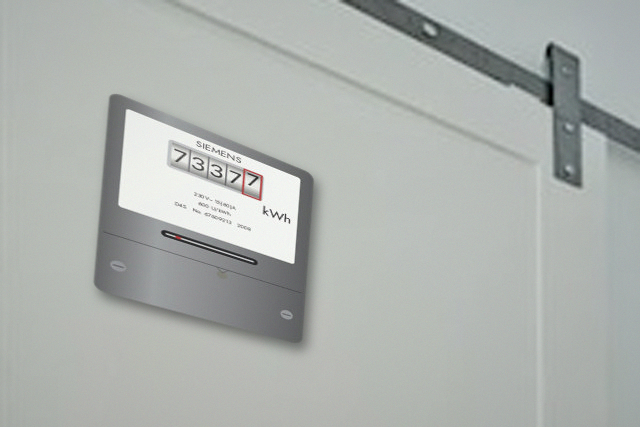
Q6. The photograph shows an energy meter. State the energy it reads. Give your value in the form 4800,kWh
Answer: 7337.7,kWh
